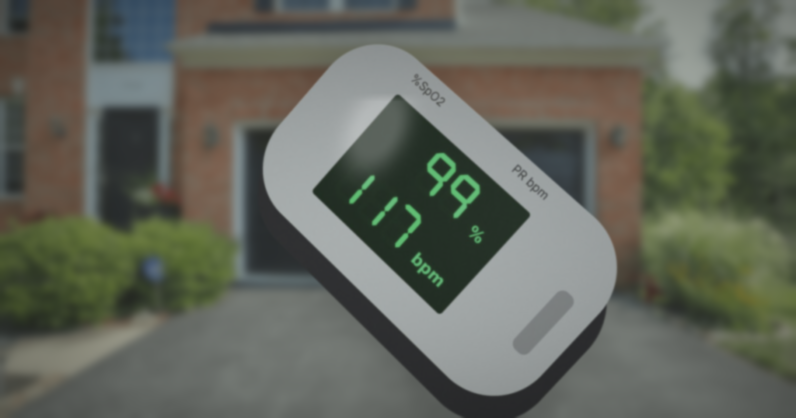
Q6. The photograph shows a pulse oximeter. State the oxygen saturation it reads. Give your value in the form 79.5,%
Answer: 99,%
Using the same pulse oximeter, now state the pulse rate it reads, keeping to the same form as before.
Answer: 117,bpm
